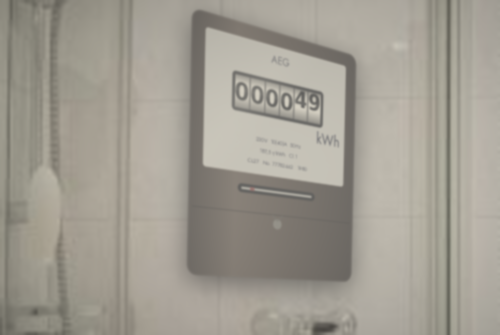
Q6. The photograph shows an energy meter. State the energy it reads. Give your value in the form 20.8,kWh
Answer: 49,kWh
